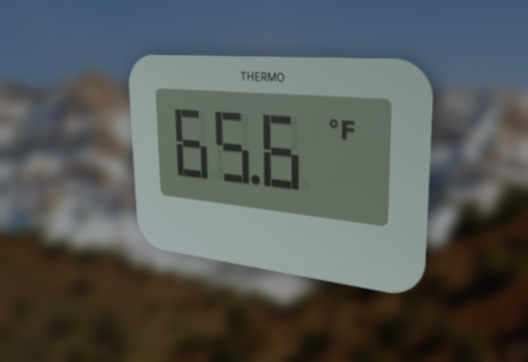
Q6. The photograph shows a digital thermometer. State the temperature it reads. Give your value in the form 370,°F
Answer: 65.6,°F
